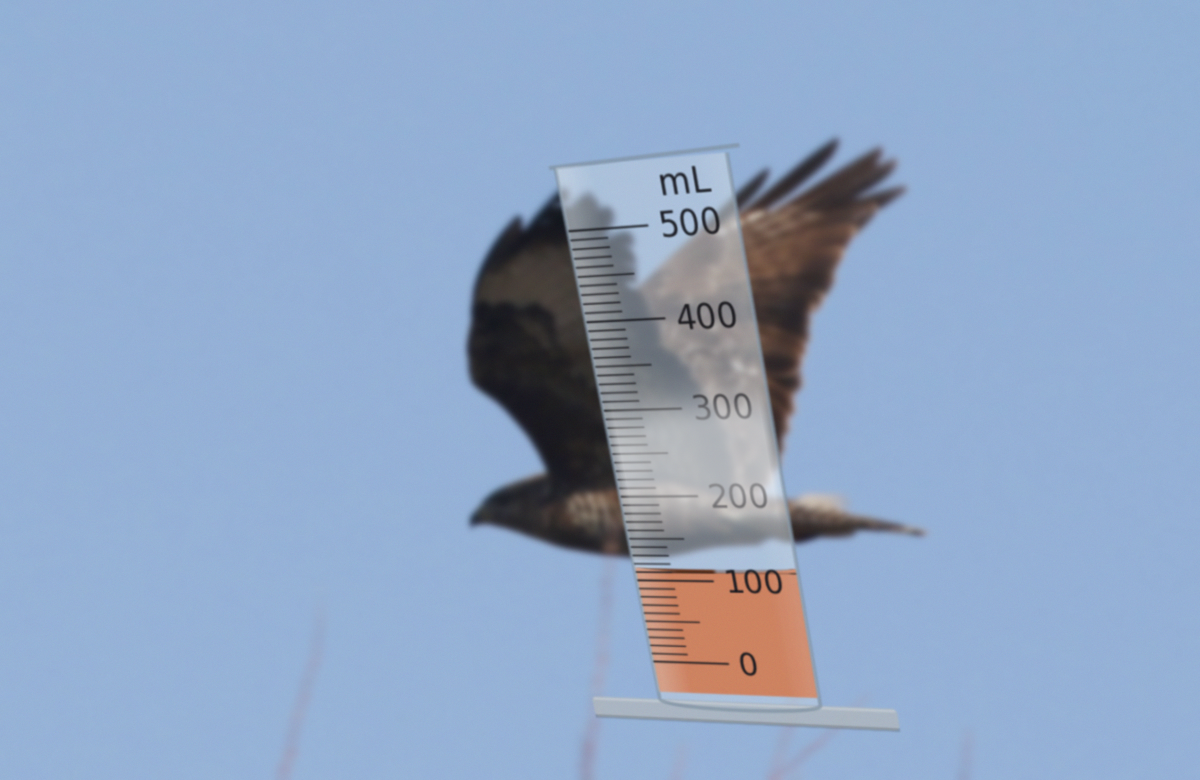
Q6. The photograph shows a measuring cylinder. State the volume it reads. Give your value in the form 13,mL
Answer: 110,mL
